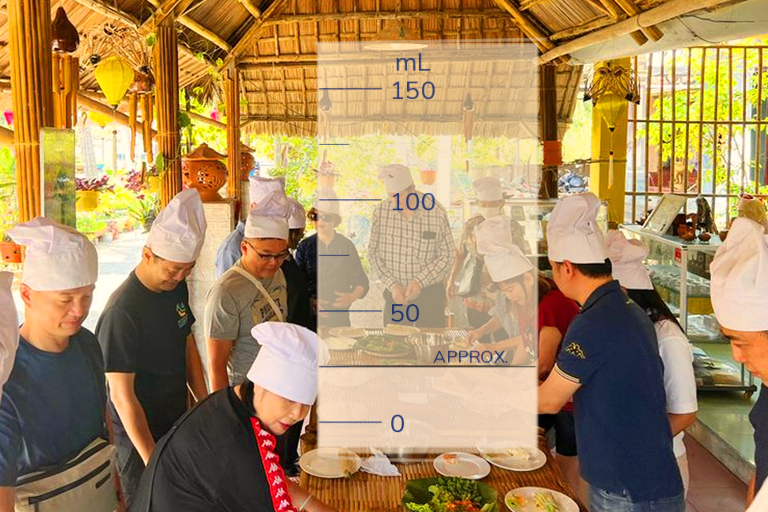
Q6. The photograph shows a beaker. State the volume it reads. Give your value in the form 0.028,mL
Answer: 25,mL
